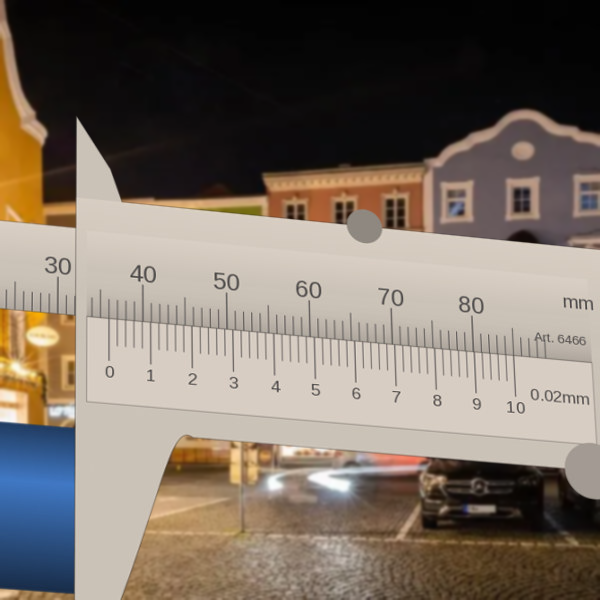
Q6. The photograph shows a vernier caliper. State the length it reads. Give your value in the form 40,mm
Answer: 36.0,mm
